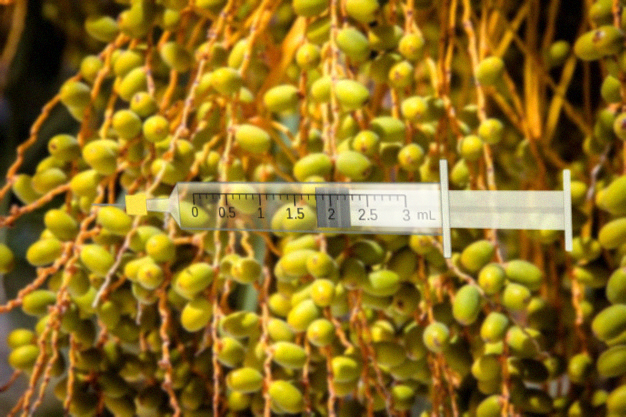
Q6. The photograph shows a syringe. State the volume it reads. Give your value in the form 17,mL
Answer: 1.8,mL
